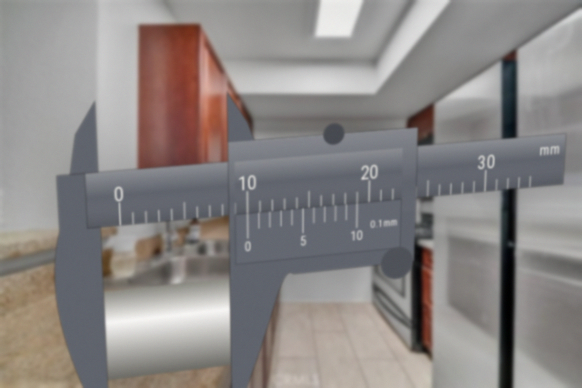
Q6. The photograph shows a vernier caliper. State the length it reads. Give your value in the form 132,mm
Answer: 10.0,mm
